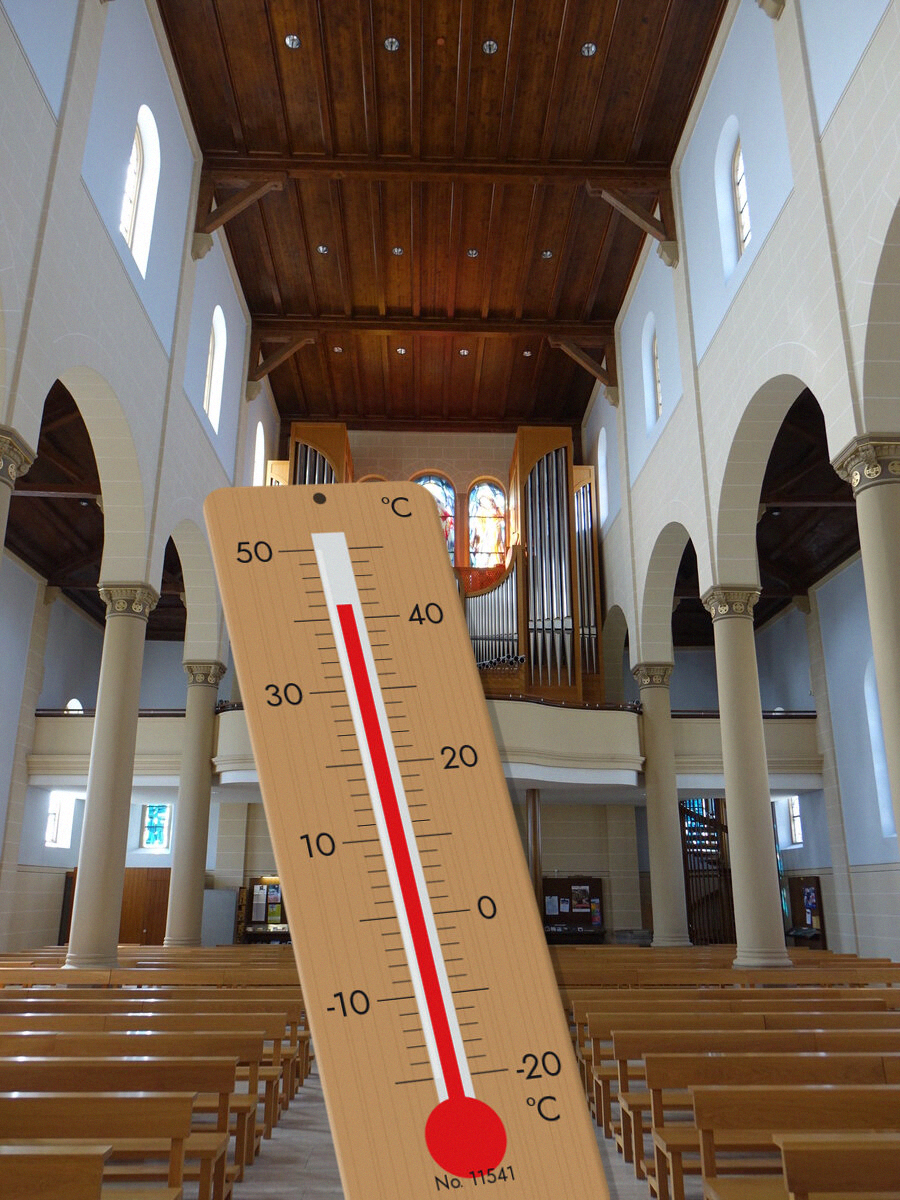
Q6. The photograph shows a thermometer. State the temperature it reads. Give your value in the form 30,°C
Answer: 42,°C
